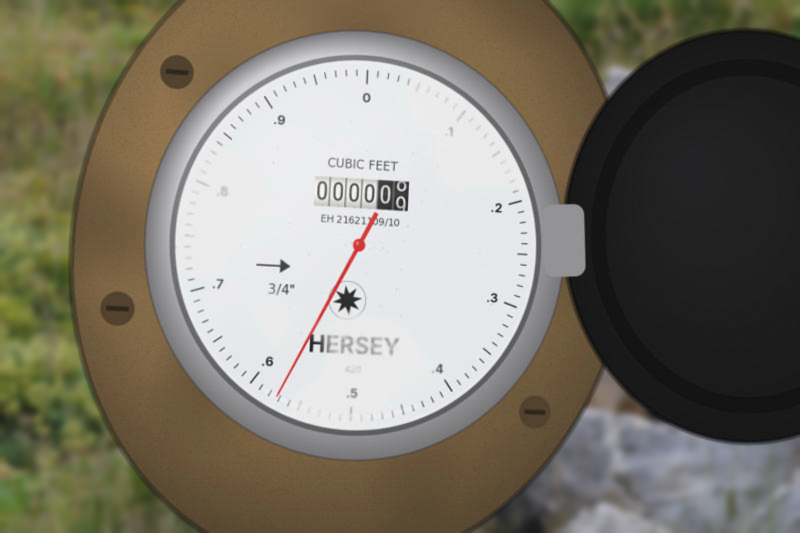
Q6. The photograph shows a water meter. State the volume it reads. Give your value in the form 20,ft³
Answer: 8.57,ft³
